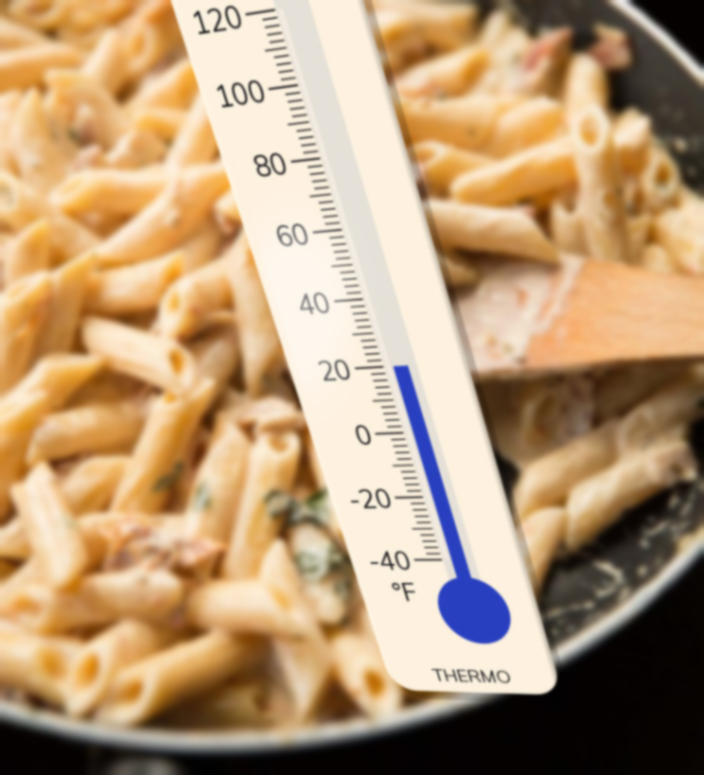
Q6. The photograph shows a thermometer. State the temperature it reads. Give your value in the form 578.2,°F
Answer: 20,°F
